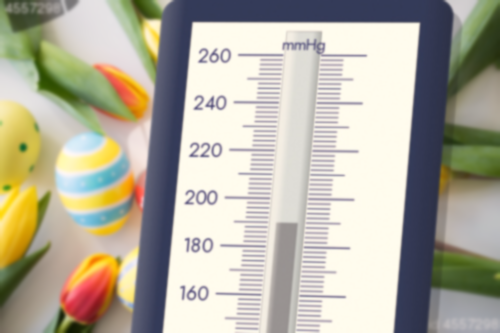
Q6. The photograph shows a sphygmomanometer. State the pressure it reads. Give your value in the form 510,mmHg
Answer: 190,mmHg
